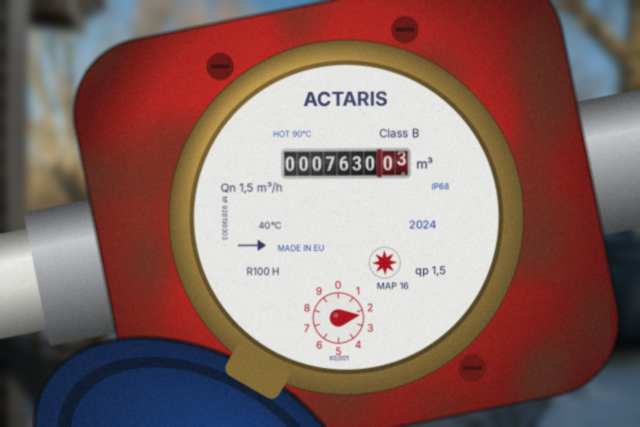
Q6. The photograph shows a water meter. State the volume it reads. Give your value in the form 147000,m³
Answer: 7630.032,m³
